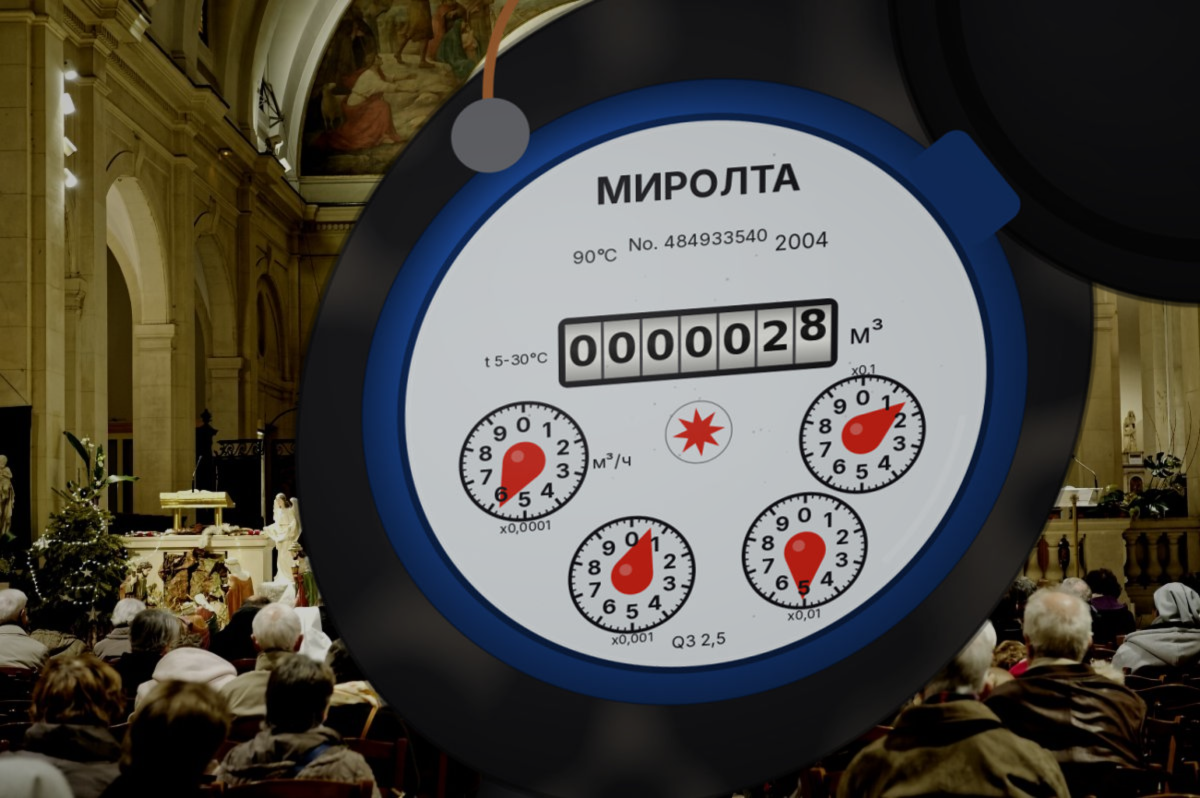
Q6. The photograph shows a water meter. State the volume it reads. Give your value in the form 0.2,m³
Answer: 28.1505,m³
